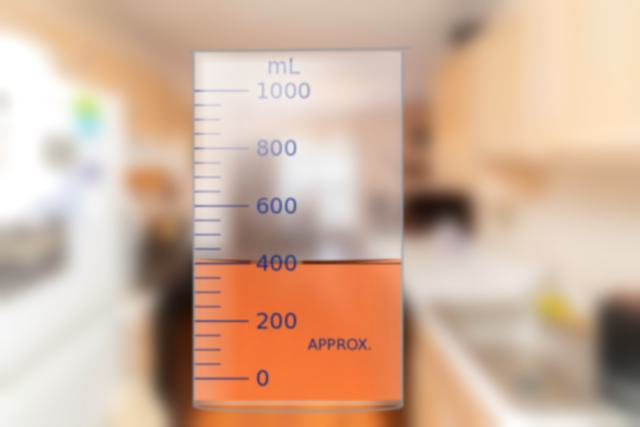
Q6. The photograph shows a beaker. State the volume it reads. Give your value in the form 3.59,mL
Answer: 400,mL
